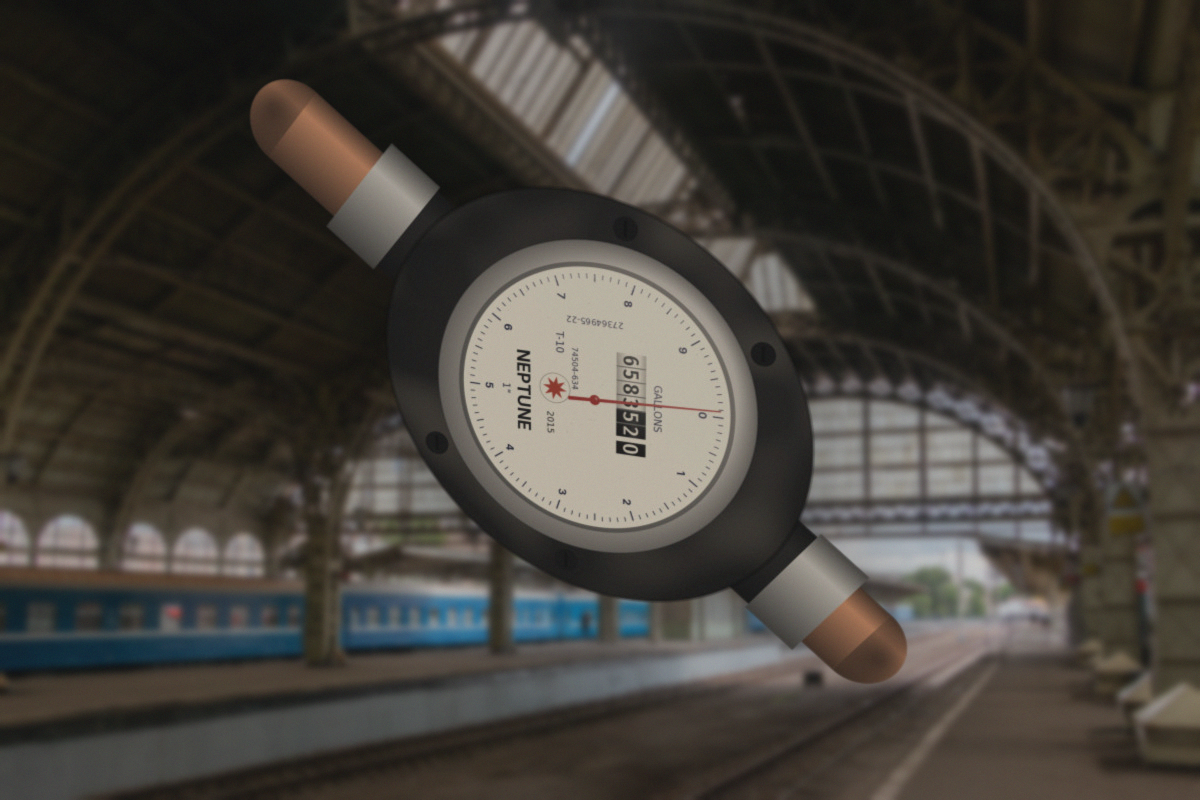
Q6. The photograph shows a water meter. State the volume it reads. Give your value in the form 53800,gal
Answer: 6583519.9,gal
